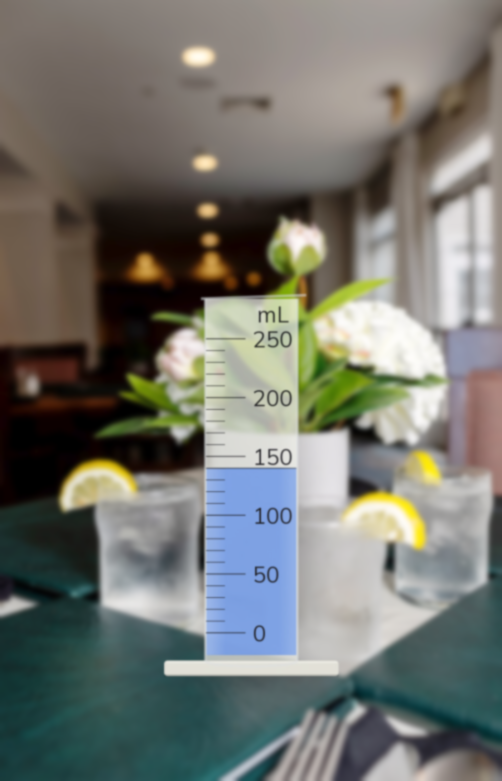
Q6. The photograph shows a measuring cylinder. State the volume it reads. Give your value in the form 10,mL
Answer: 140,mL
